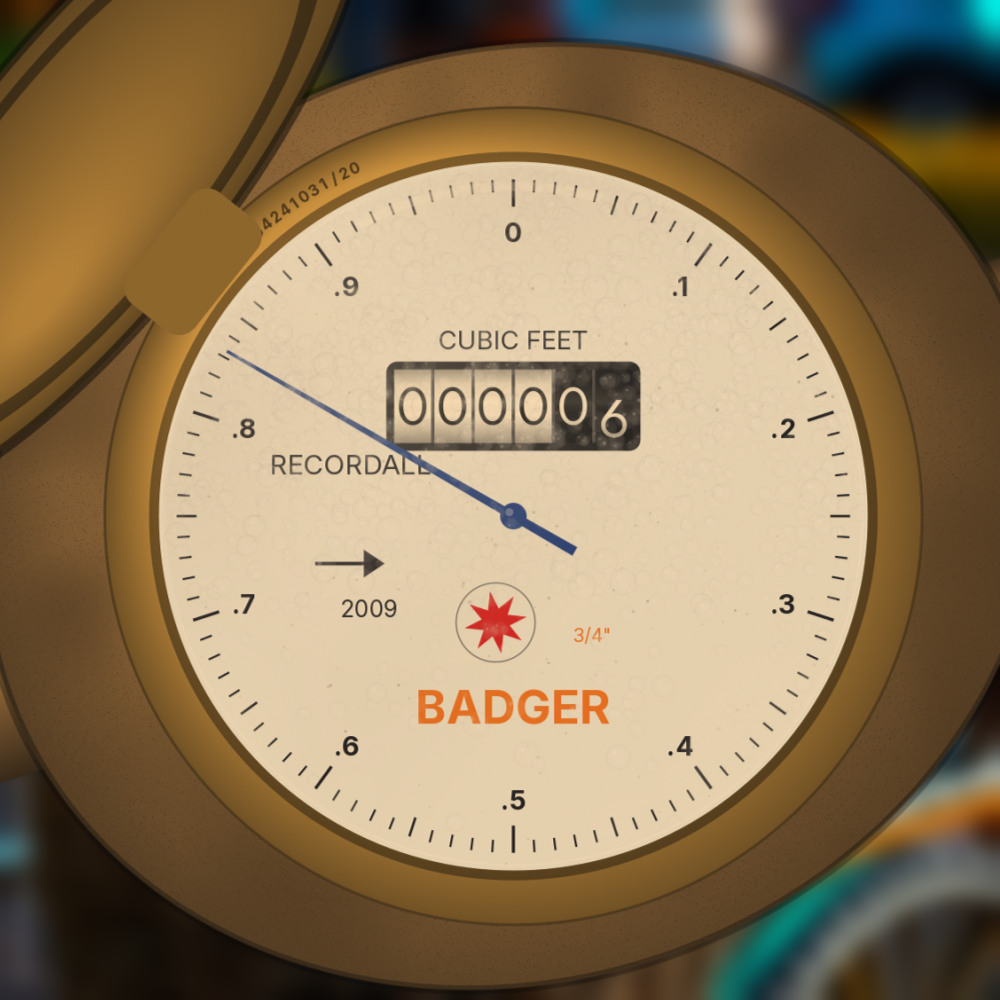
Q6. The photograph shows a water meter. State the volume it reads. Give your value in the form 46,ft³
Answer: 5.83,ft³
